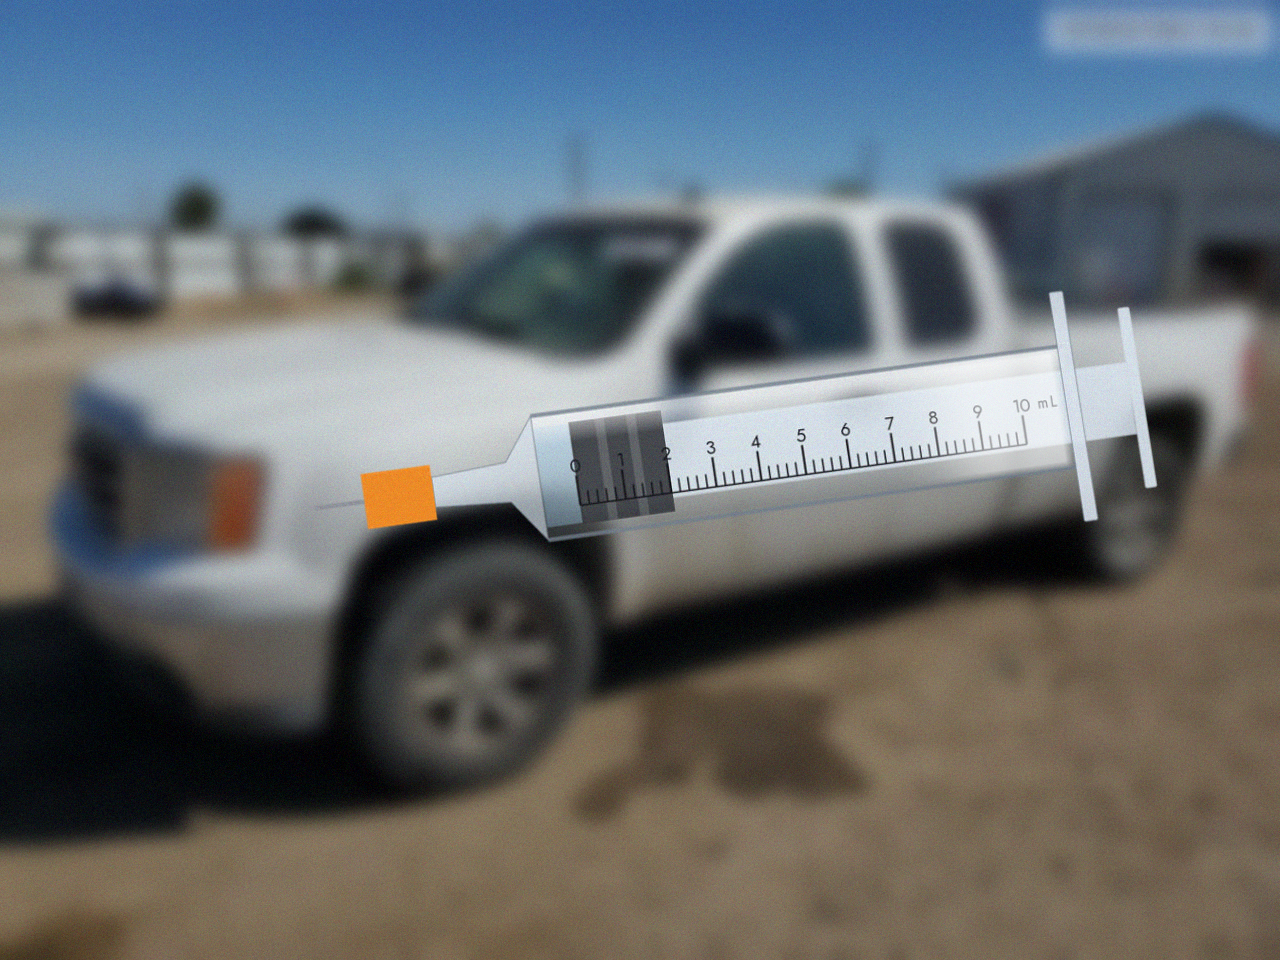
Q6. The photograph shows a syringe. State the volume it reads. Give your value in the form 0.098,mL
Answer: 0,mL
